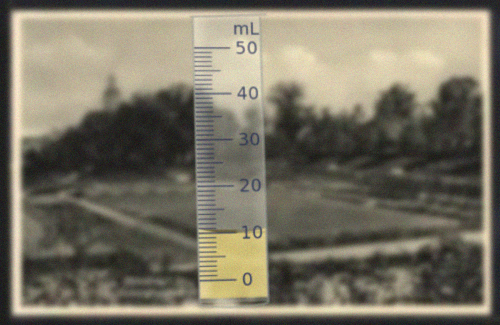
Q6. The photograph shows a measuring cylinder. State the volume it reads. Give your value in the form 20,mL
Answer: 10,mL
